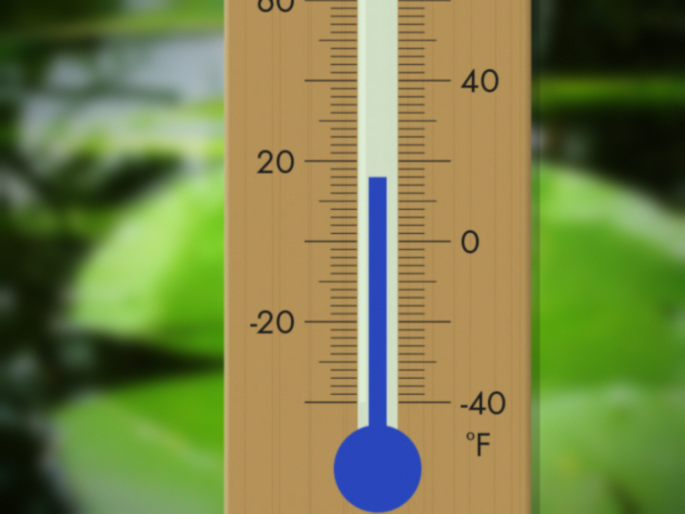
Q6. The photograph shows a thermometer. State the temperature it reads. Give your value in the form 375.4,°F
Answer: 16,°F
